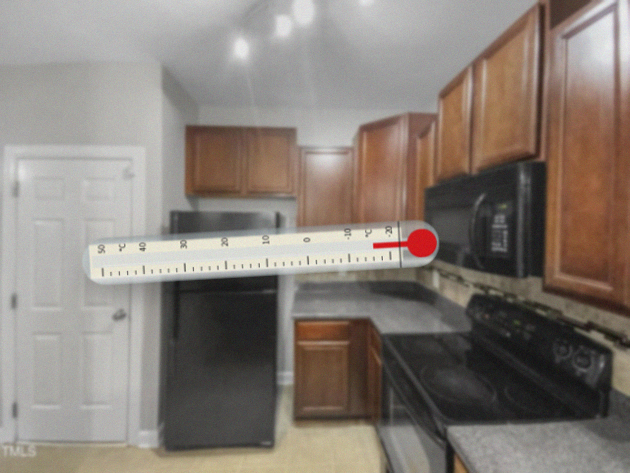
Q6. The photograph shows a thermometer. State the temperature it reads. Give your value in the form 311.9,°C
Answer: -16,°C
